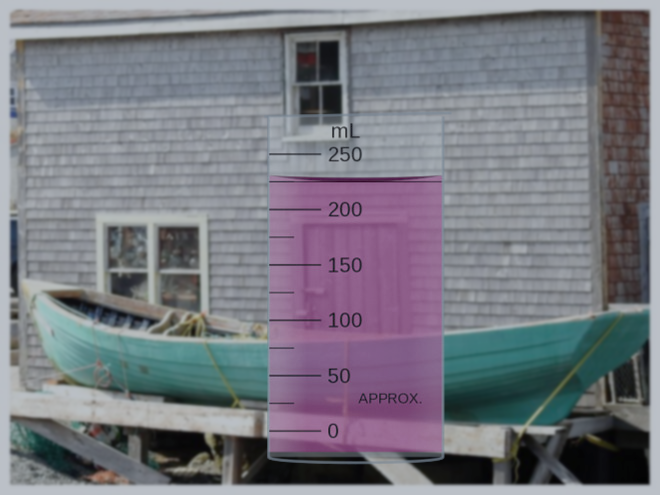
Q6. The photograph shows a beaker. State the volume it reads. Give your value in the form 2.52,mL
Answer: 225,mL
